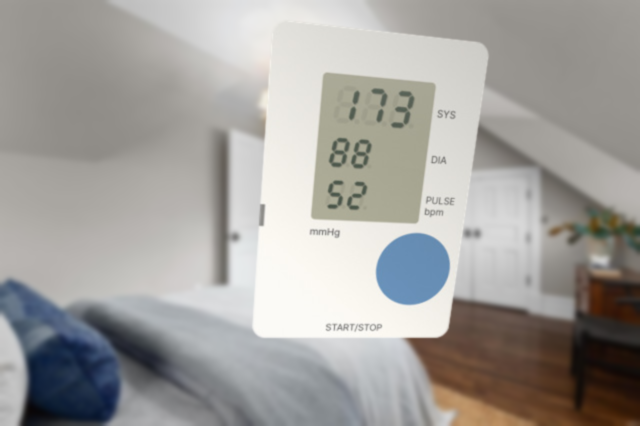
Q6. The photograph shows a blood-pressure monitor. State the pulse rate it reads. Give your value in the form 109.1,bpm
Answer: 52,bpm
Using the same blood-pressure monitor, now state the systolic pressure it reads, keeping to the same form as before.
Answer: 173,mmHg
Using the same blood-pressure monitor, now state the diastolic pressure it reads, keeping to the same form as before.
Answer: 88,mmHg
